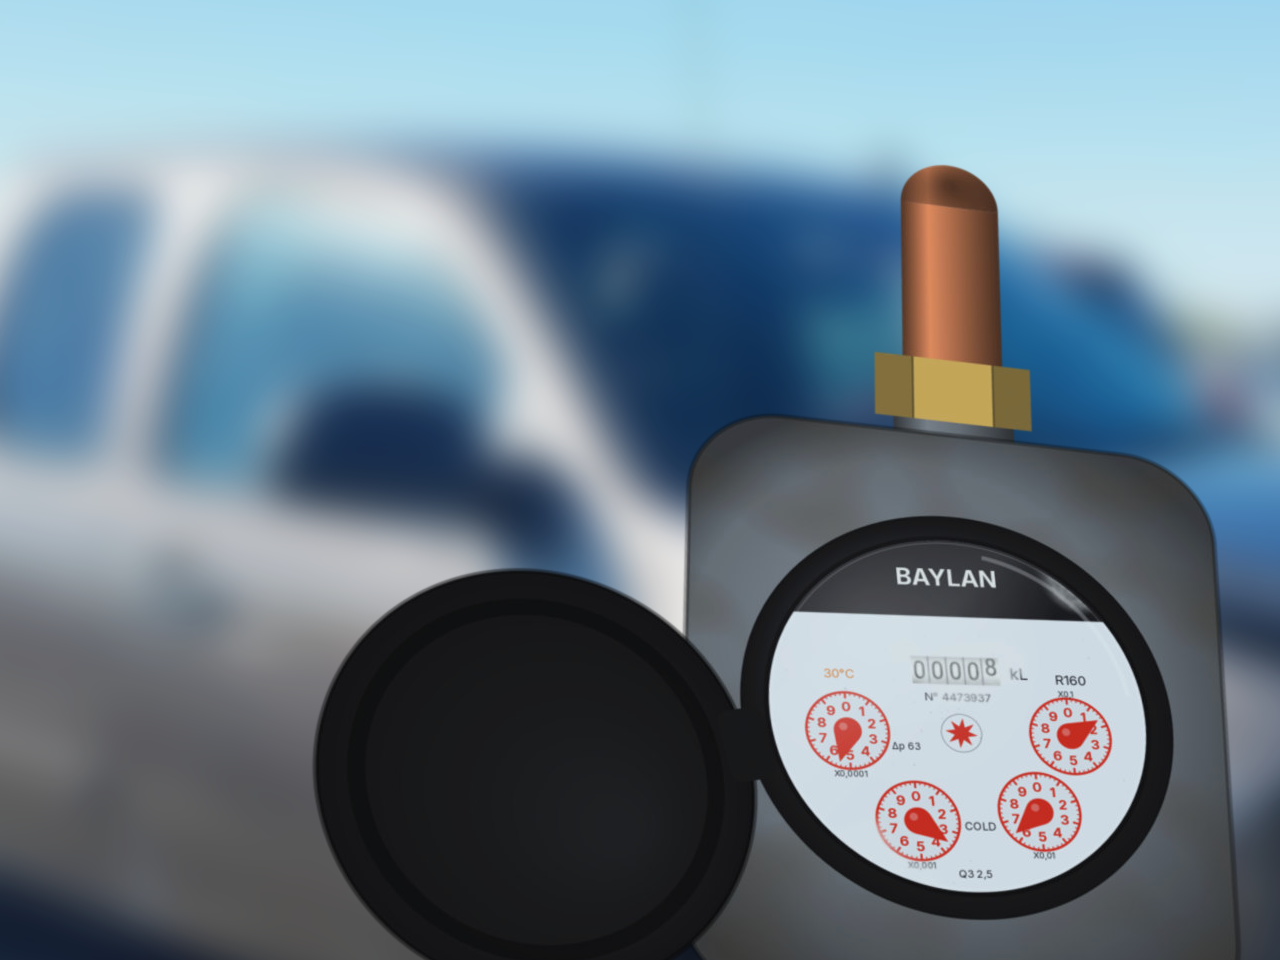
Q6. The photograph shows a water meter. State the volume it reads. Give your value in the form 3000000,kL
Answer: 8.1635,kL
